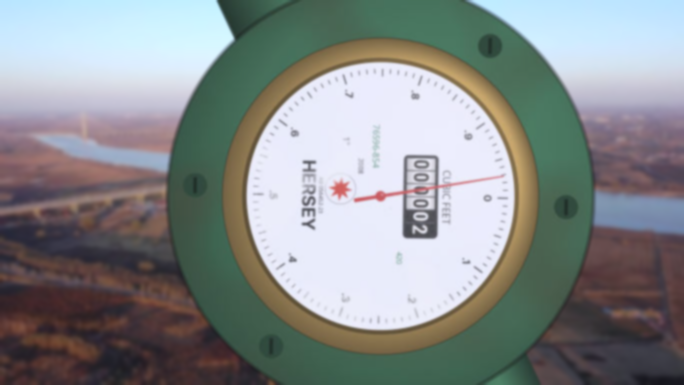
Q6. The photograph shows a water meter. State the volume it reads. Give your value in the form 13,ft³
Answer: 1.97,ft³
